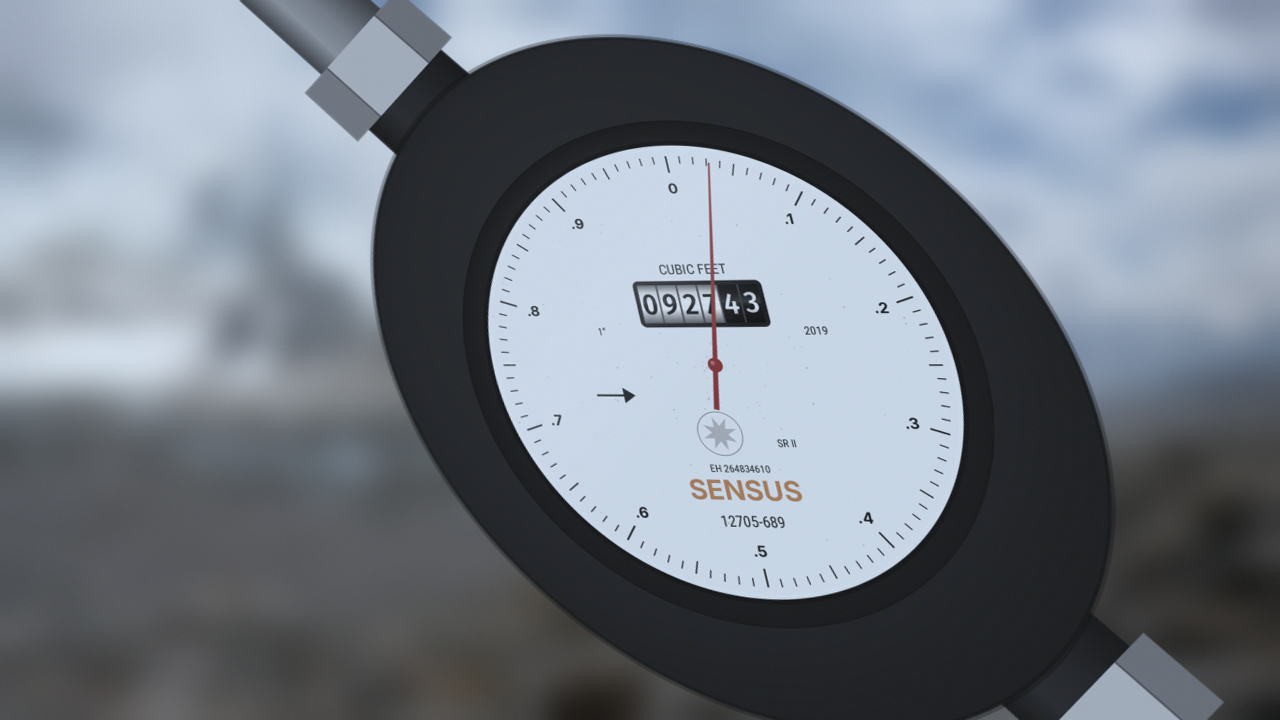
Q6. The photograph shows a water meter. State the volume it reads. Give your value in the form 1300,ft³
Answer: 92743.03,ft³
